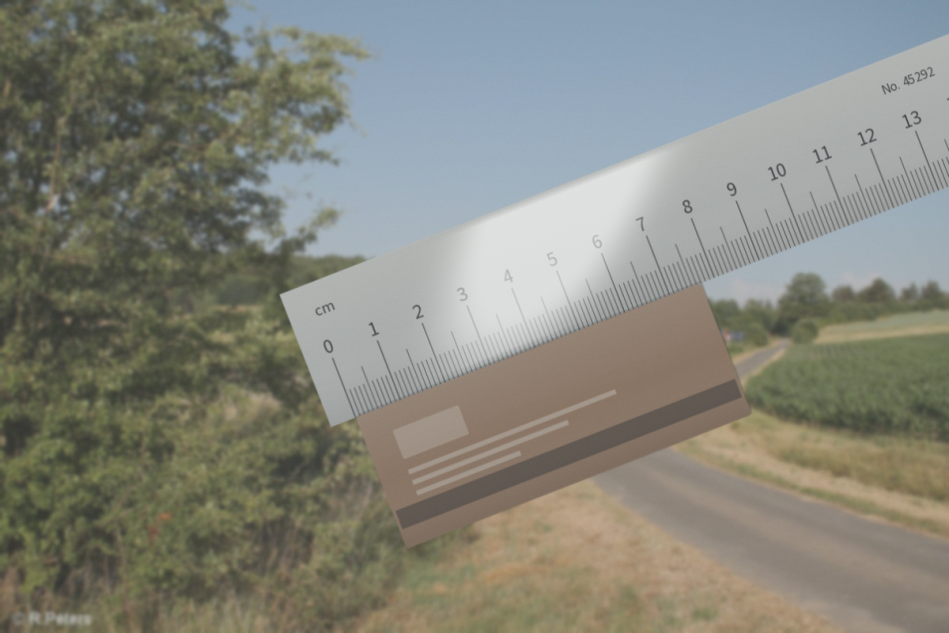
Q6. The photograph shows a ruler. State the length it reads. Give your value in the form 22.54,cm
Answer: 7.7,cm
